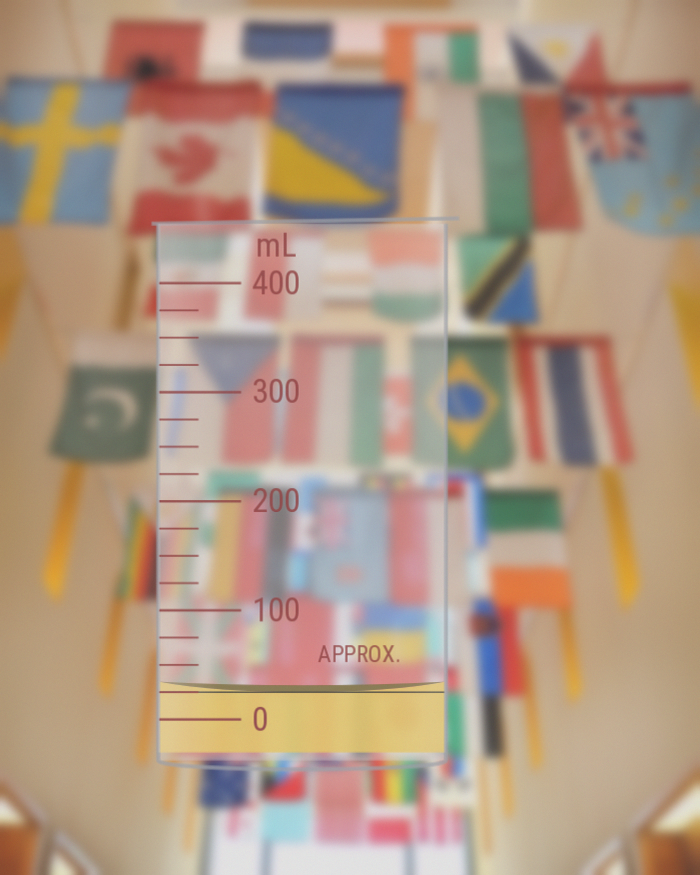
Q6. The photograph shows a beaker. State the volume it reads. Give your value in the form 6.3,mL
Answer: 25,mL
